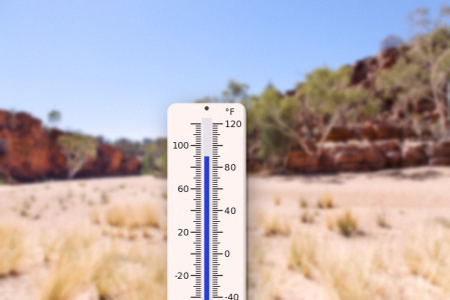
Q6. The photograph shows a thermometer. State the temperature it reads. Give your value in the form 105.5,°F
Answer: 90,°F
